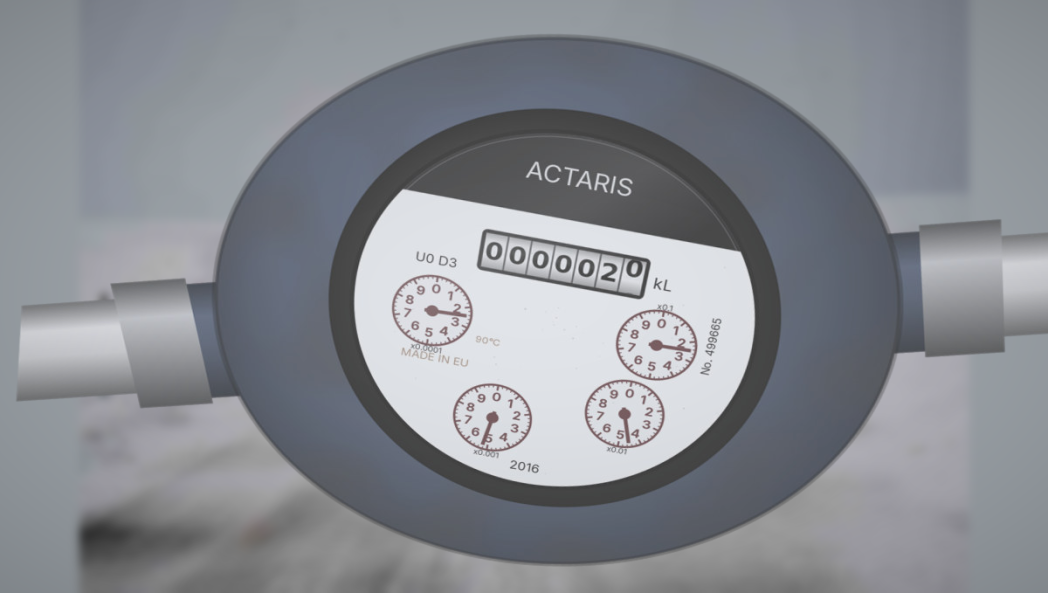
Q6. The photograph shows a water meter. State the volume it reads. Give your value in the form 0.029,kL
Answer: 20.2452,kL
